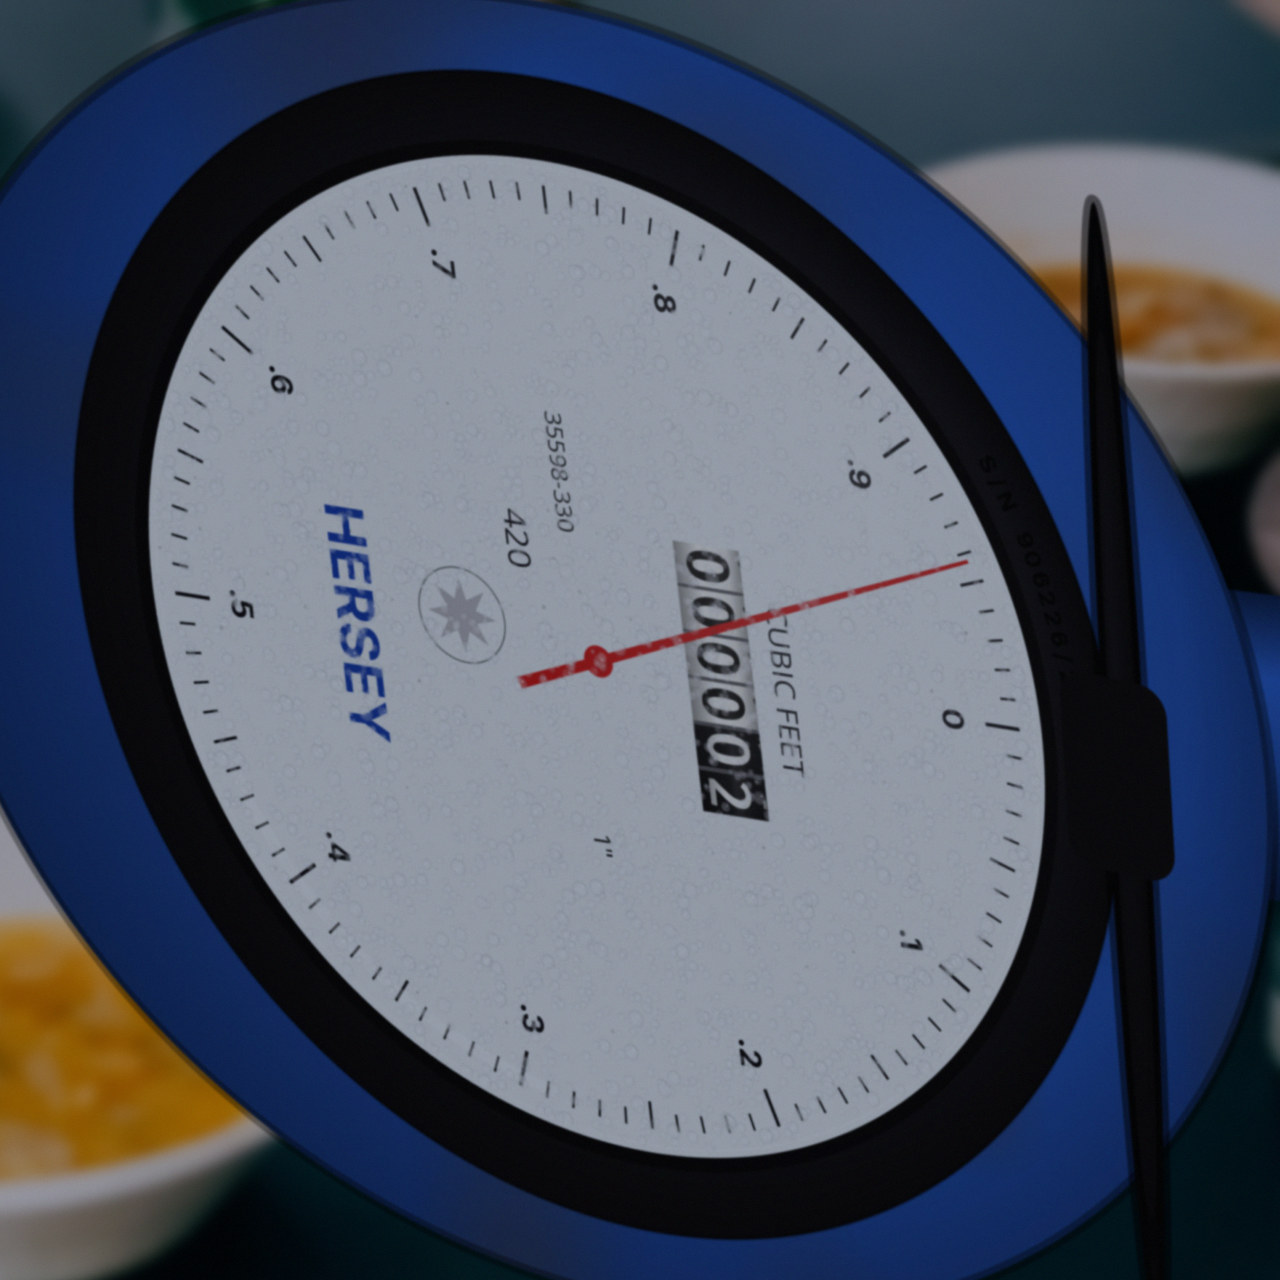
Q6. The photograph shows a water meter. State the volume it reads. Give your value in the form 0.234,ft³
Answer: 1.94,ft³
